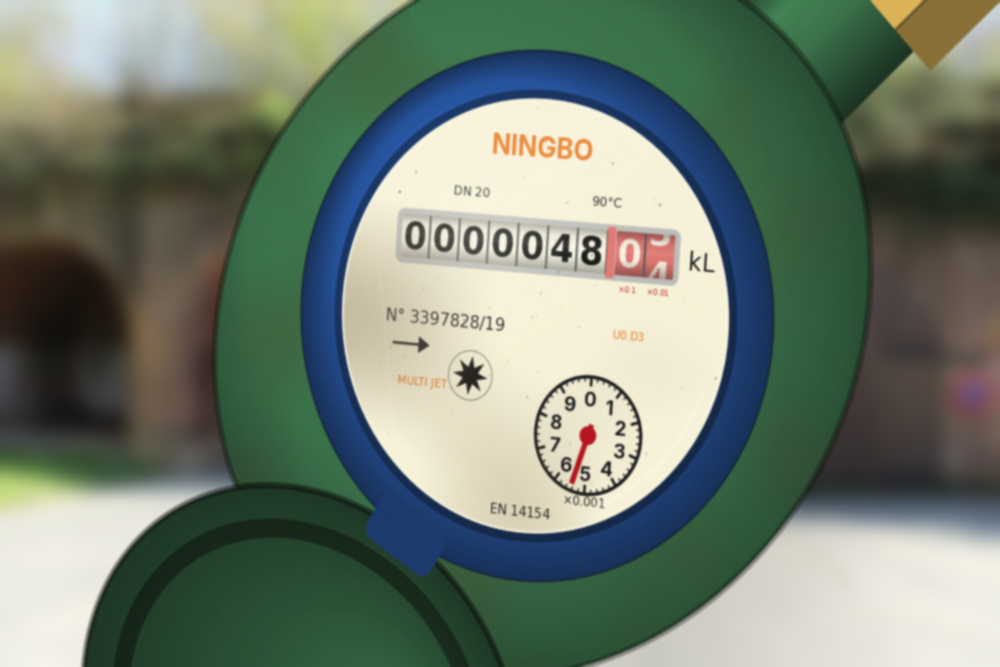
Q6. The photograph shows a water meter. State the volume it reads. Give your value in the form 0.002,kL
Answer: 48.035,kL
